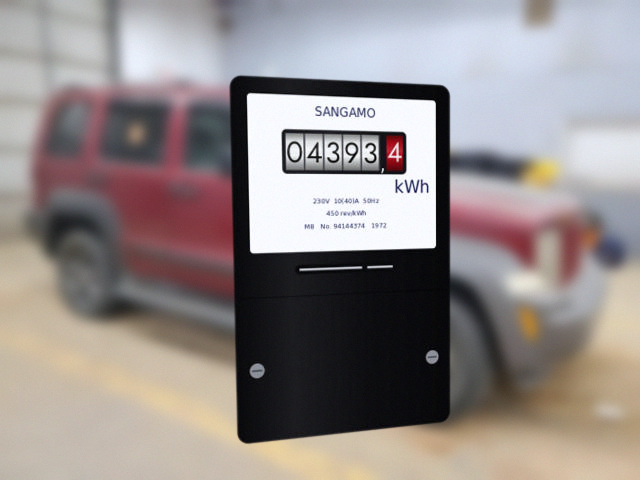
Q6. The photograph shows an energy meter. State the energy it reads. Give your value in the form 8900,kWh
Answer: 4393.4,kWh
